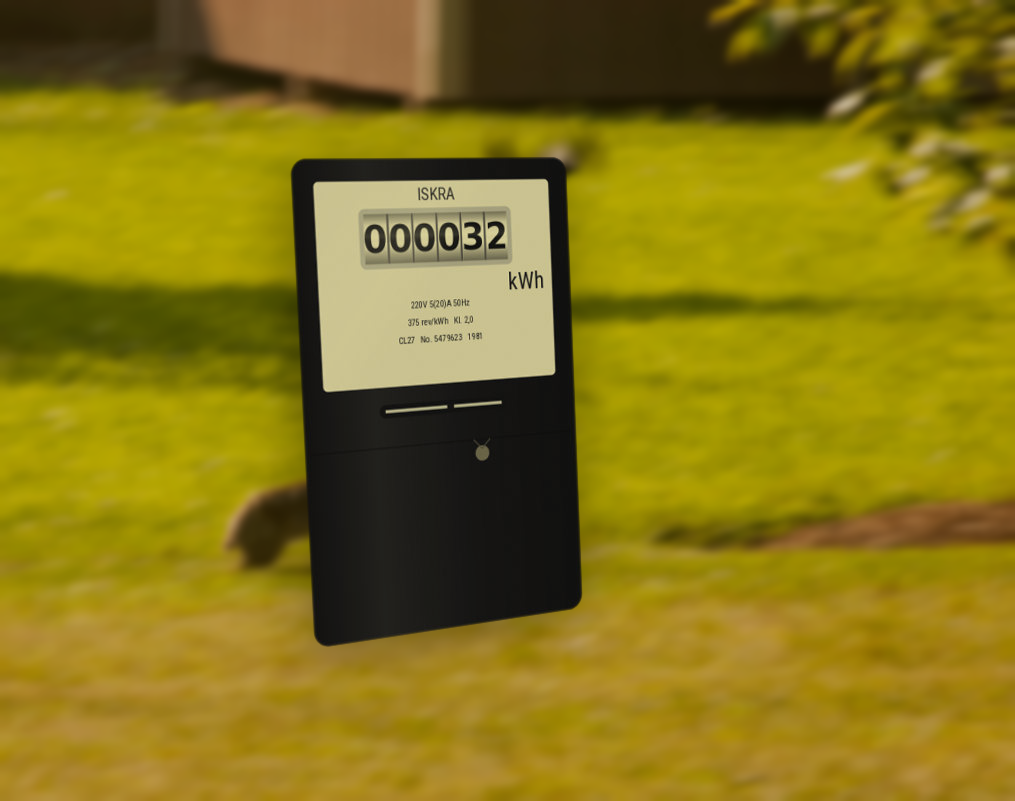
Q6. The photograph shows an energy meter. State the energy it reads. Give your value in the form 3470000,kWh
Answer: 32,kWh
